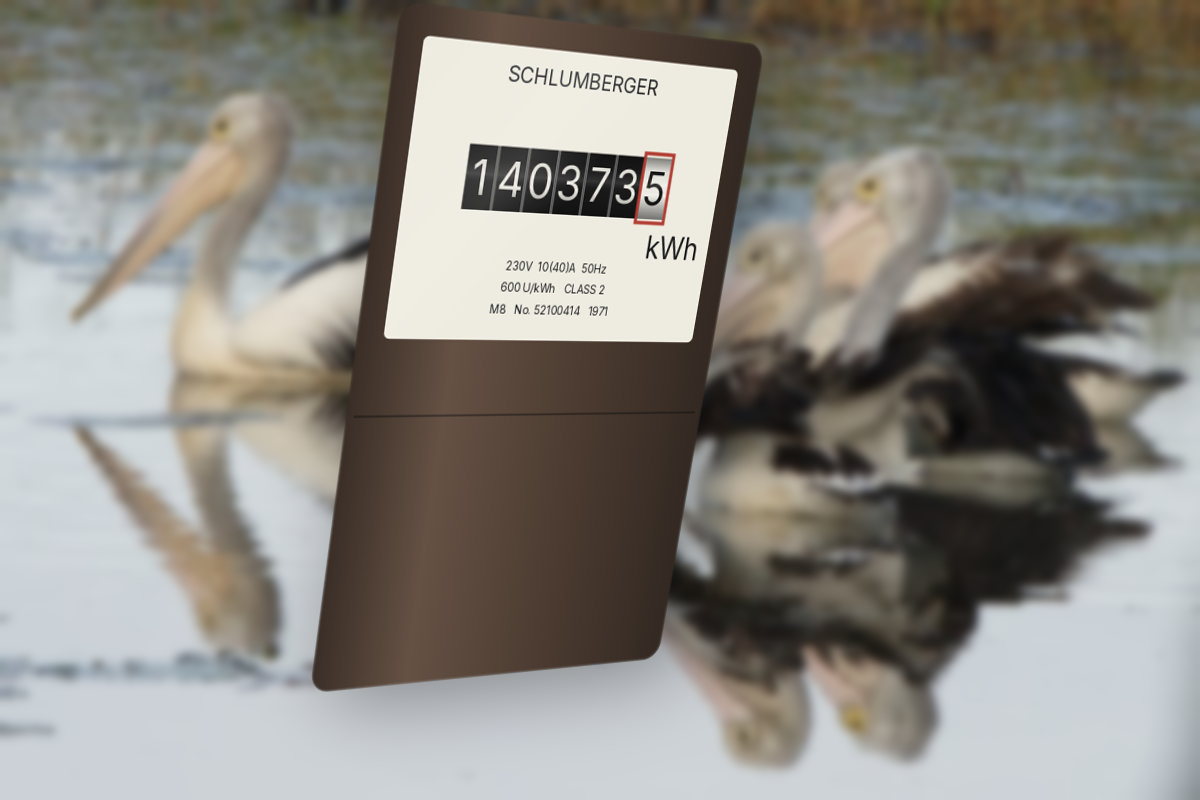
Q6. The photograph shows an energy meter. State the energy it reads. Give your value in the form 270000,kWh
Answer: 140373.5,kWh
